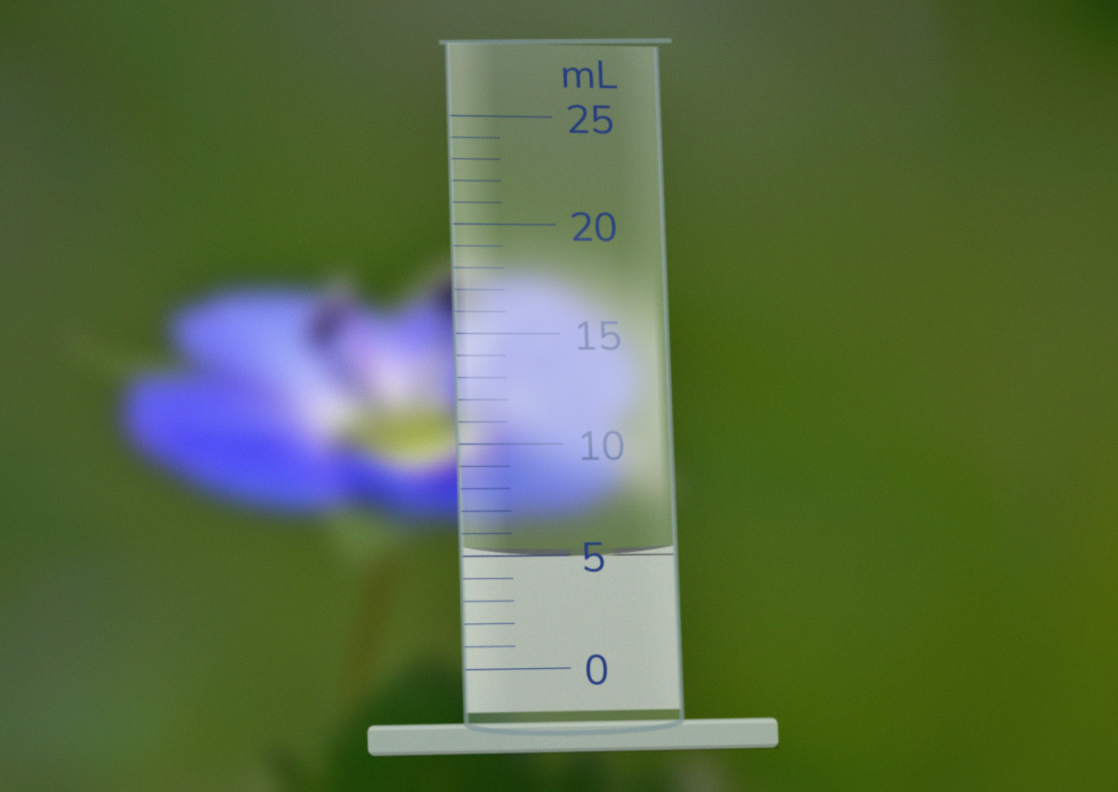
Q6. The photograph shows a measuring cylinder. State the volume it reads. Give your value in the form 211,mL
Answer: 5,mL
